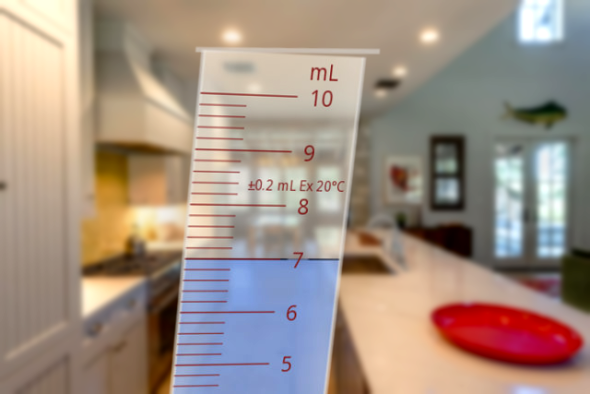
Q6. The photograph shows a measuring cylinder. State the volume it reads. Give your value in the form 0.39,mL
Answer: 7,mL
